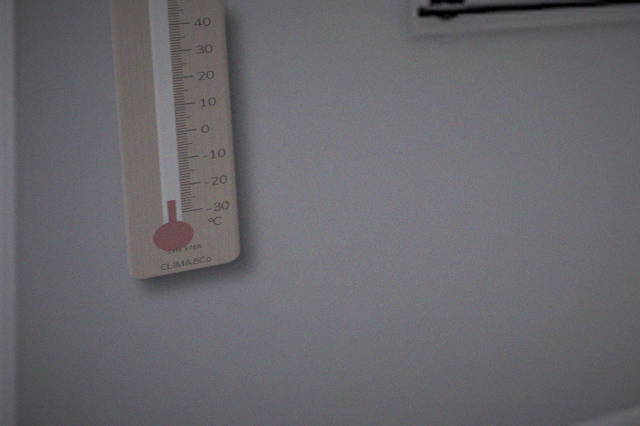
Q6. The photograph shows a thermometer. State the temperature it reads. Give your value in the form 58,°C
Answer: -25,°C
